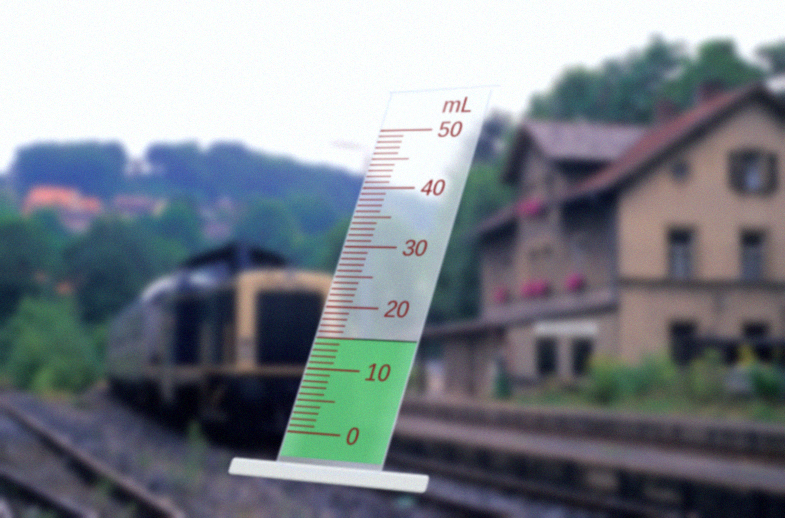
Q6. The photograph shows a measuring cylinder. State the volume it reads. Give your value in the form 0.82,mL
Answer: 15,mL
